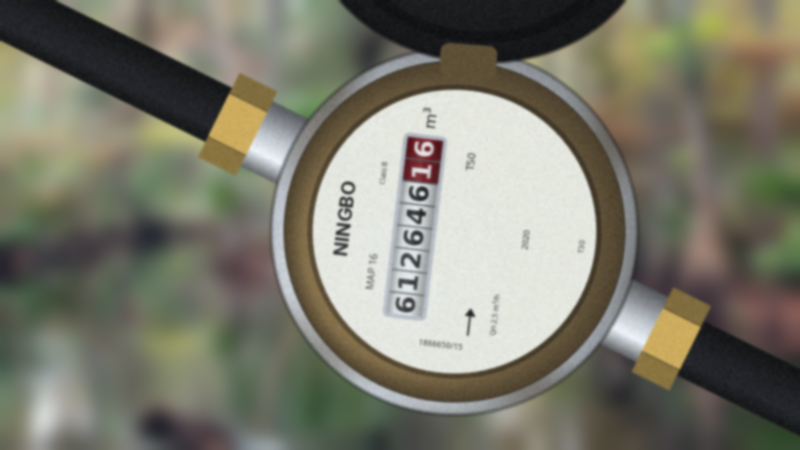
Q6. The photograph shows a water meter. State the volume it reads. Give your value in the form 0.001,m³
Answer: 612646.16,m³
